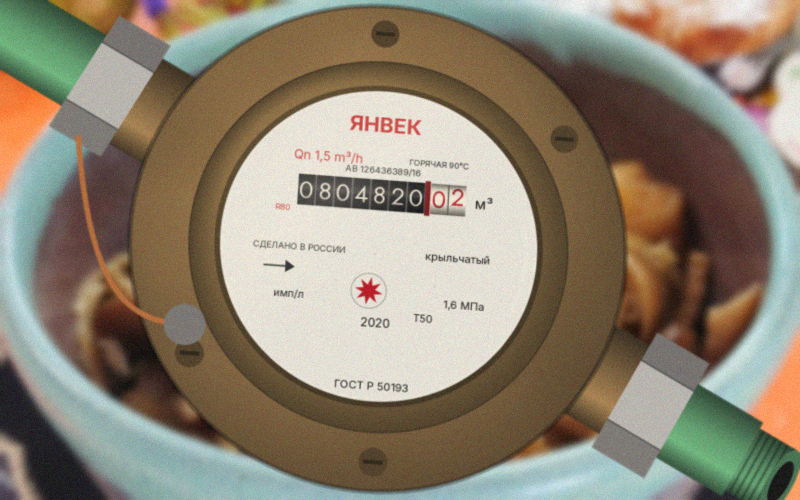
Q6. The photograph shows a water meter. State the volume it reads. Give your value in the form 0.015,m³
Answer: 804820.02,m³
